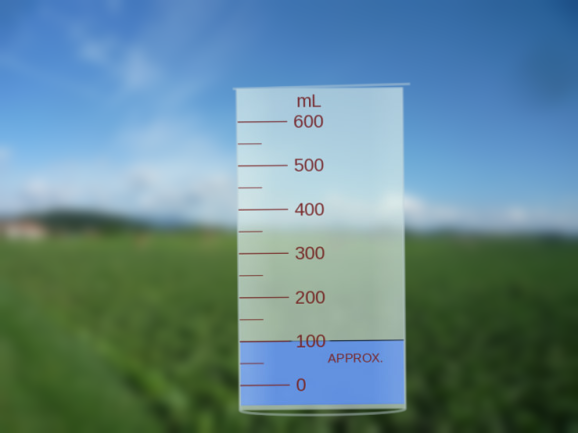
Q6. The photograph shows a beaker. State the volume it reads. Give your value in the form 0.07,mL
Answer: 100,mL
